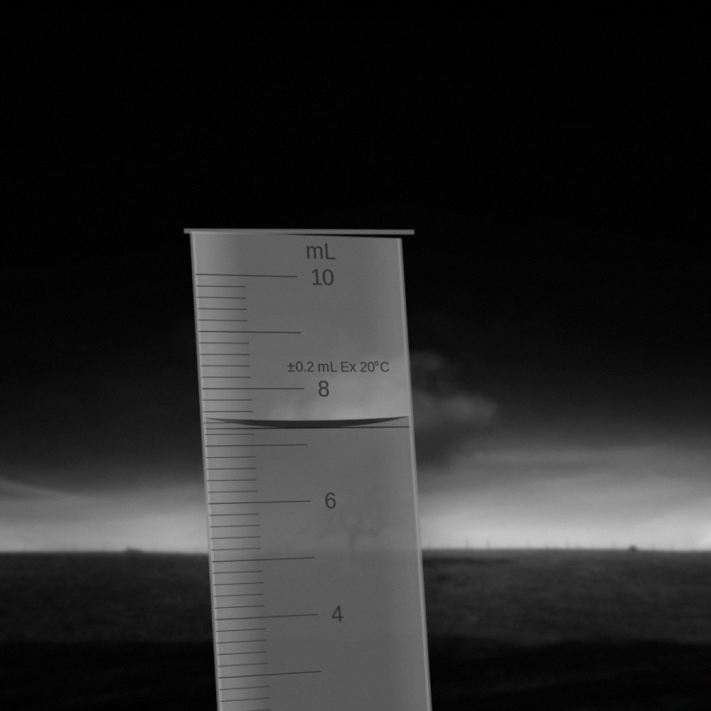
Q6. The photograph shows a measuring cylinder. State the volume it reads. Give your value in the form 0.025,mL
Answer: 7.3,mL
